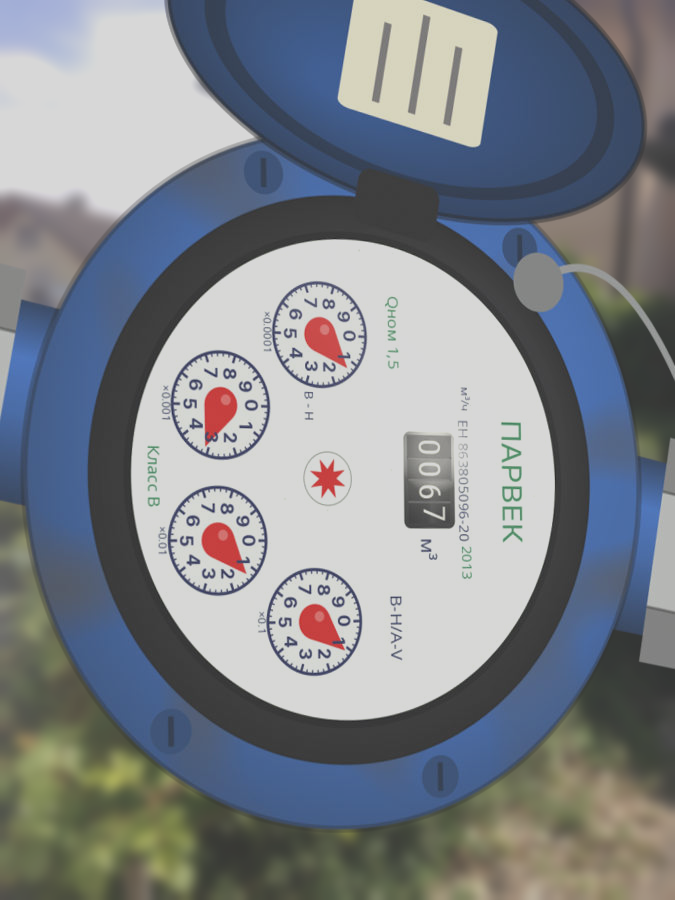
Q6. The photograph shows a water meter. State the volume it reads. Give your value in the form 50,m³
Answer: 67.1131,m³
